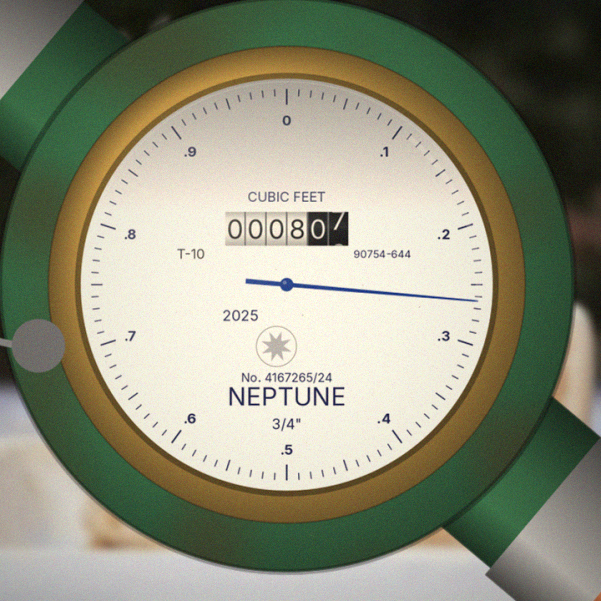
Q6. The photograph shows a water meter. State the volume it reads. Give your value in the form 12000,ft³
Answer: 807.26,ft³
